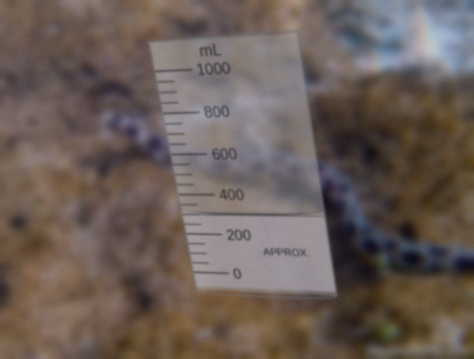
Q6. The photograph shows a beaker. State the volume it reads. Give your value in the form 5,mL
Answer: 300,mL
